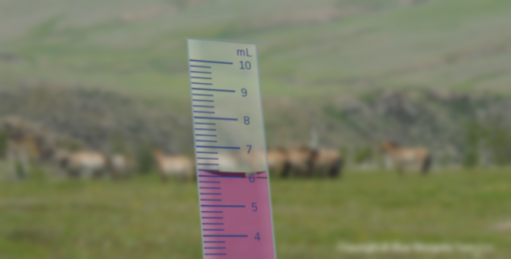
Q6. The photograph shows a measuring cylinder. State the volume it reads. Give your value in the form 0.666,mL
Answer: 6,mL
